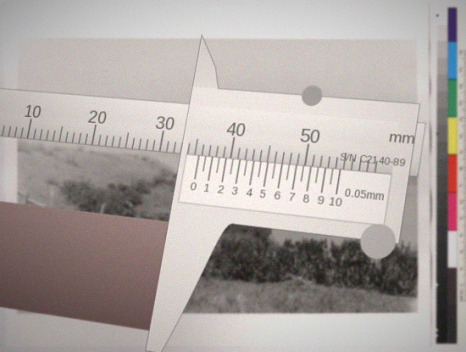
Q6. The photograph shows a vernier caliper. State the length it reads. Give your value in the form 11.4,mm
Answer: 35.6,mm
